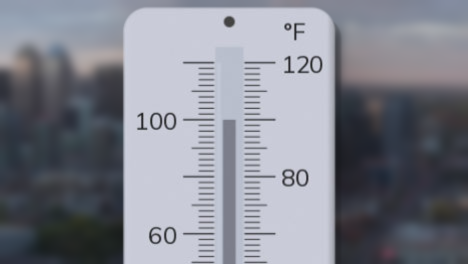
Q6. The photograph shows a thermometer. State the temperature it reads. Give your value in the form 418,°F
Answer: 100,°F
